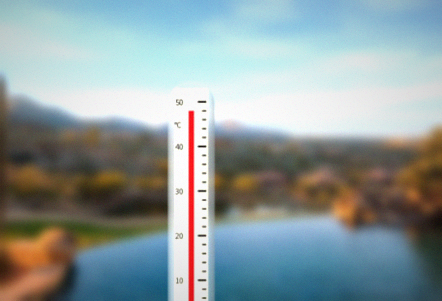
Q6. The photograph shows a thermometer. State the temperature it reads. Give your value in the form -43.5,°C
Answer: 48,°C
